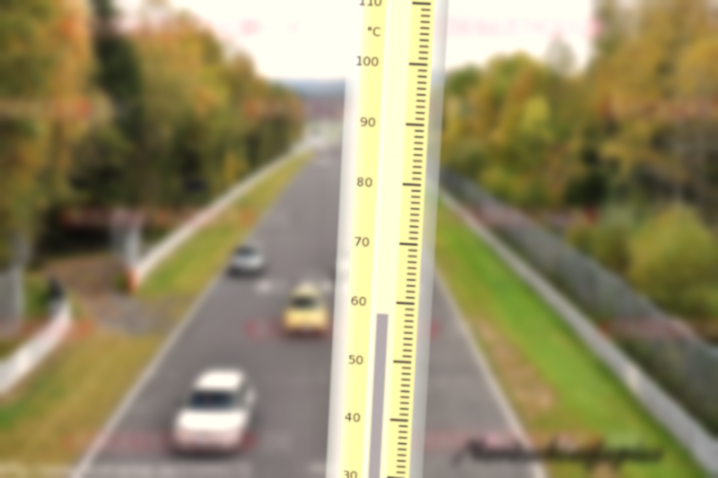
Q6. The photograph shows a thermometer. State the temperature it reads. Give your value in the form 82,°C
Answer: 58,°C
